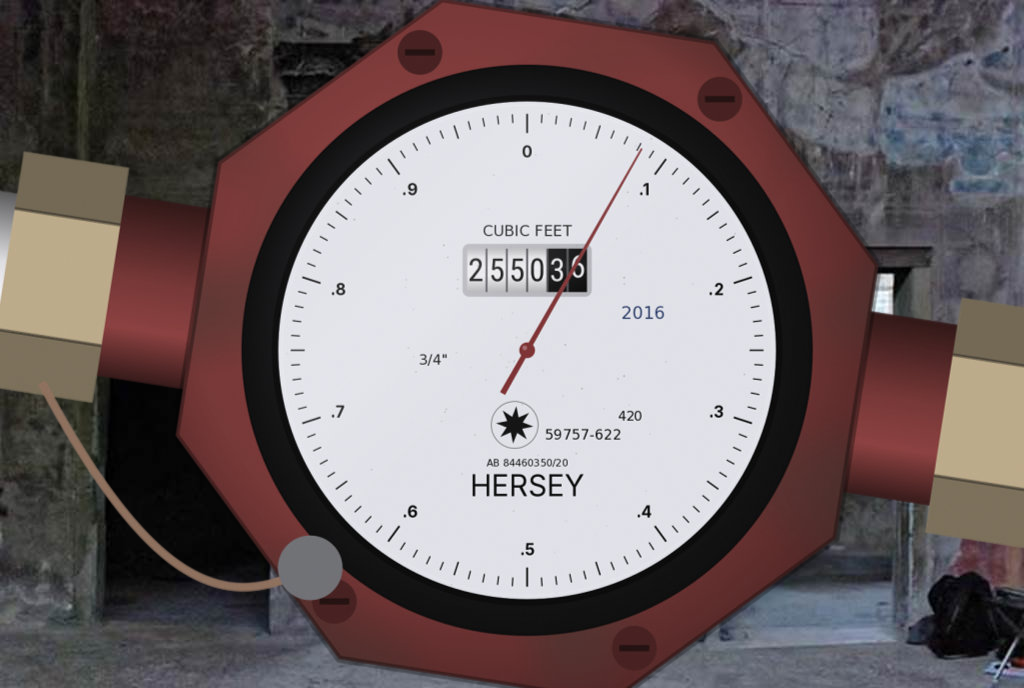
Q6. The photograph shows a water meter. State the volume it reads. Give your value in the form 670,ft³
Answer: 255036.08,ft³
